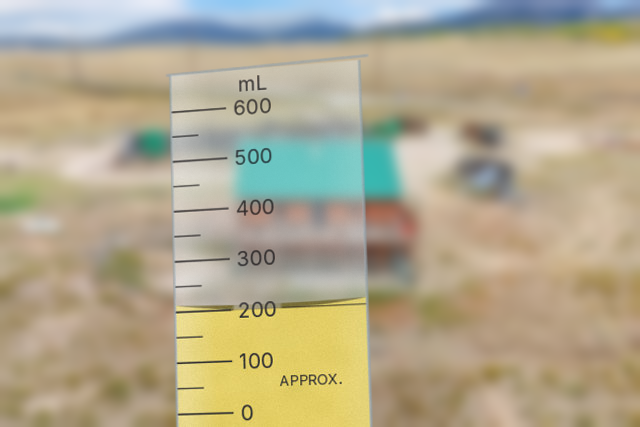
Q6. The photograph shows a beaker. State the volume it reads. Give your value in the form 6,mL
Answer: 200,mL
